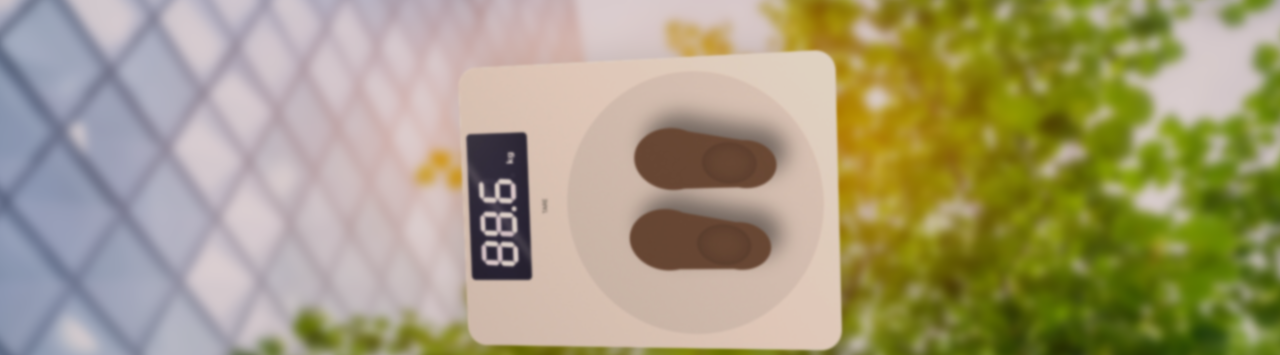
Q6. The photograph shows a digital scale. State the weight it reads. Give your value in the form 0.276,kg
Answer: 88.6,kg
